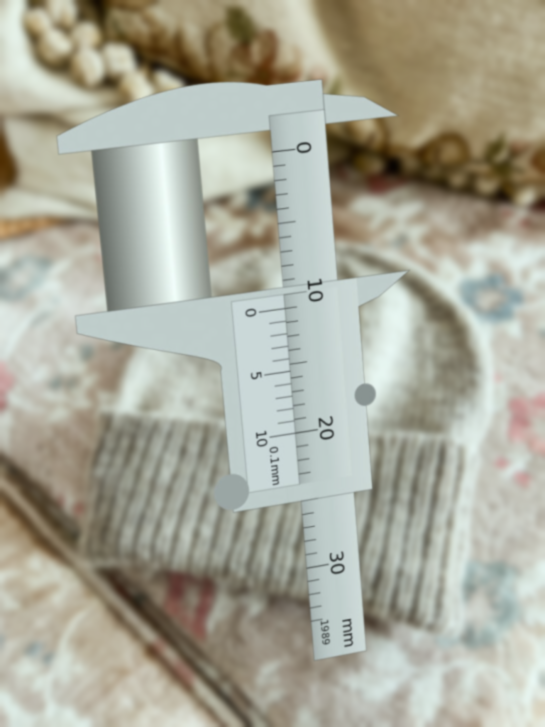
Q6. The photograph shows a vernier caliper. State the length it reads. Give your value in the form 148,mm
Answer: 11.0,mm
